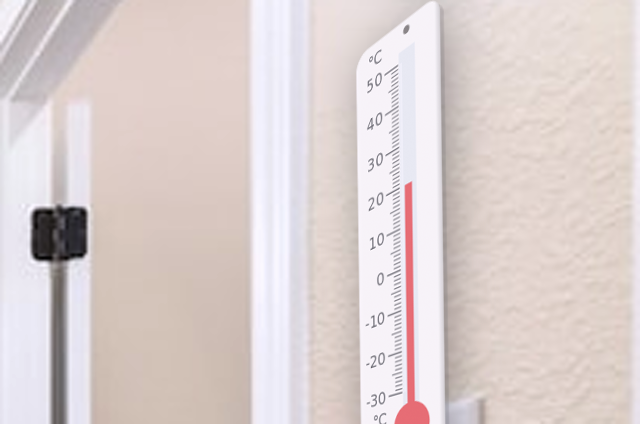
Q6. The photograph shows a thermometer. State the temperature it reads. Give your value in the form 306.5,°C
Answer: 20,°C
